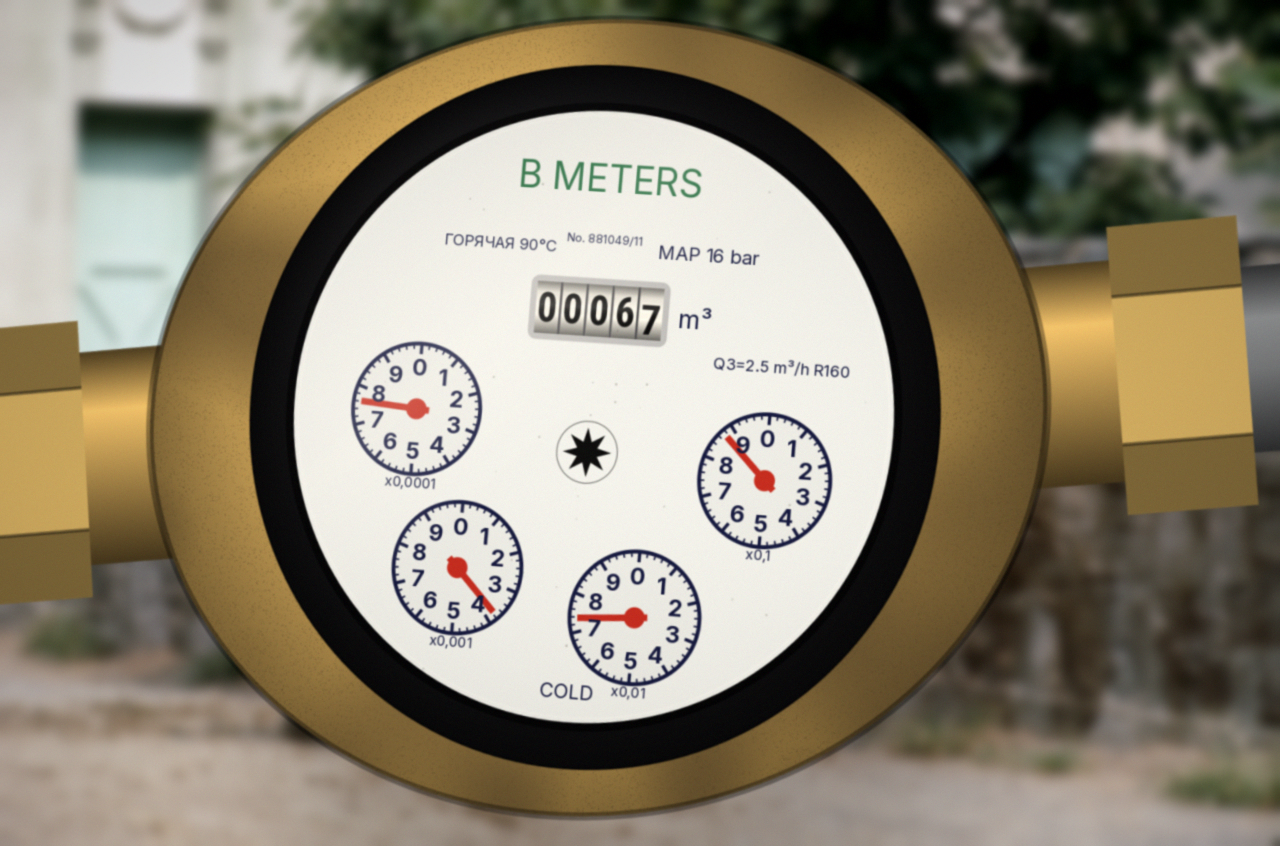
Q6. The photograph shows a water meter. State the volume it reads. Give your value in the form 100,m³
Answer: 66.8737,m³
